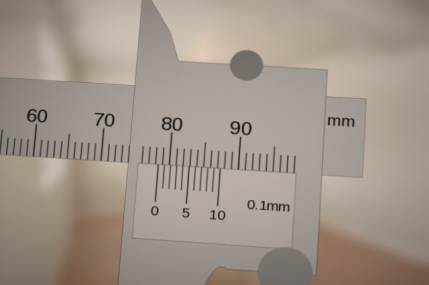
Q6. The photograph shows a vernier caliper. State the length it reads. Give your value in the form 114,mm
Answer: 78.4,mm
